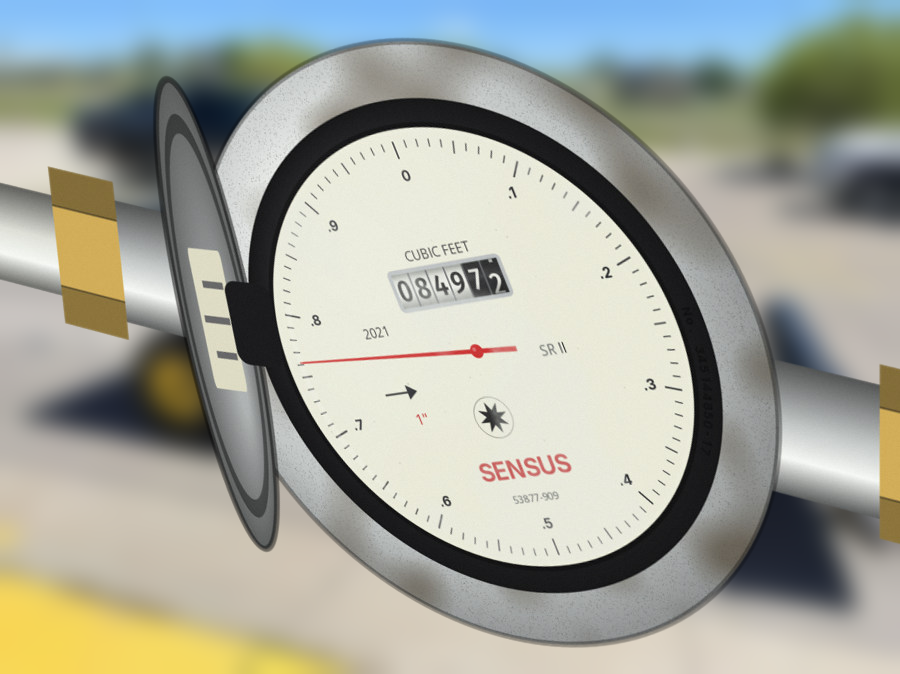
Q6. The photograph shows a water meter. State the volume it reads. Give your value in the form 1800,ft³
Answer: 84971.76,ft³
